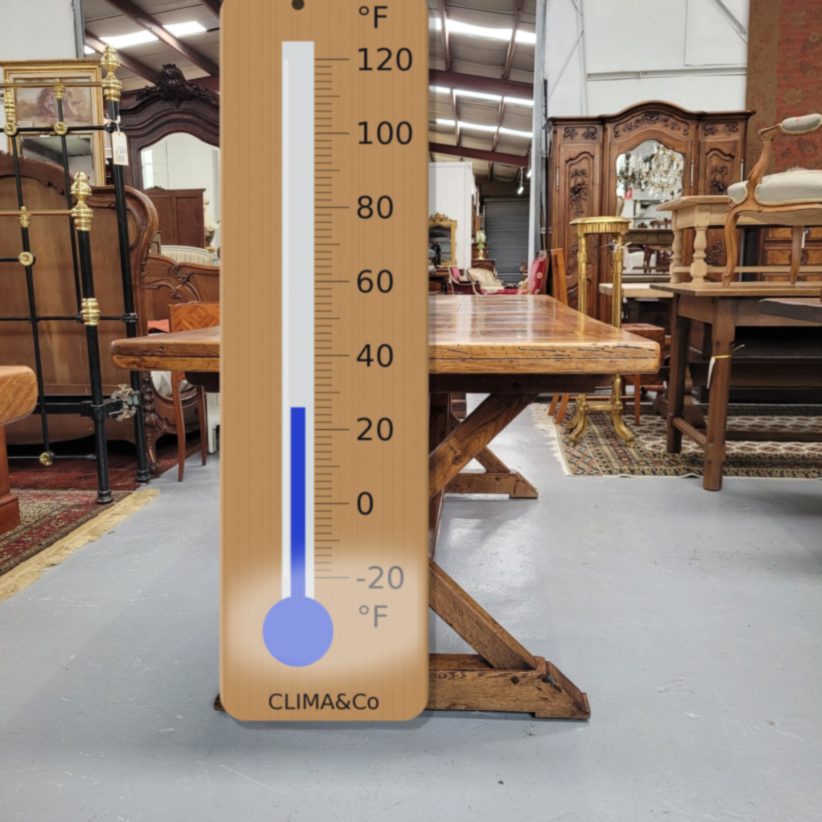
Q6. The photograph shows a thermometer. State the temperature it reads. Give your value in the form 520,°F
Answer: 26,°F
